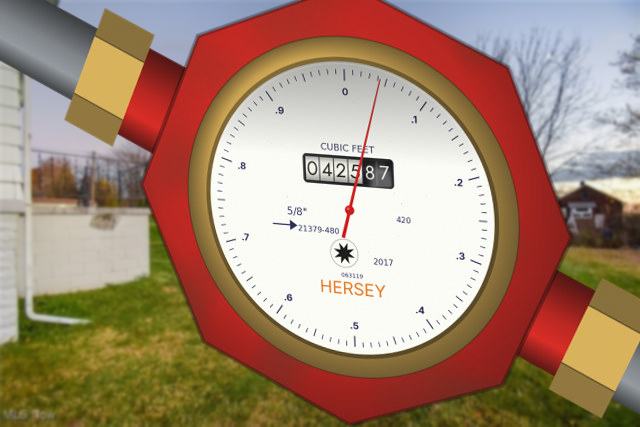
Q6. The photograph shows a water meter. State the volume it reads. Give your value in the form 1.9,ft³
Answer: 42587.04,ft³
